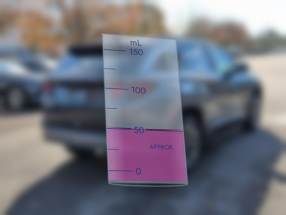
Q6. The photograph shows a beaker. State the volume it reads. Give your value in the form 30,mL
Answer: 50,mL
